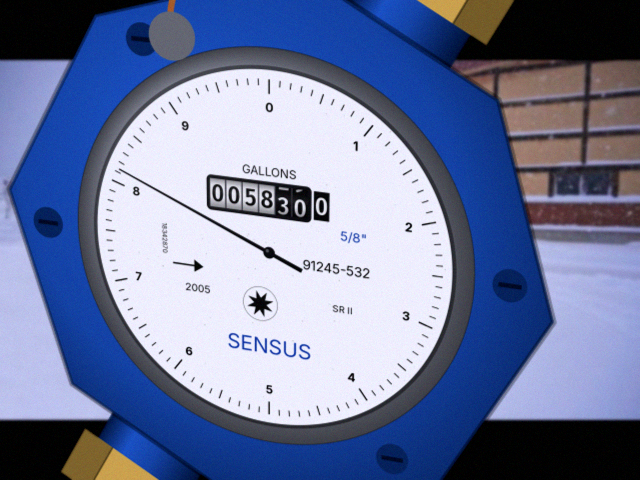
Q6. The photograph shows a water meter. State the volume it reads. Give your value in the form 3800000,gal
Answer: 58298.1,gal
